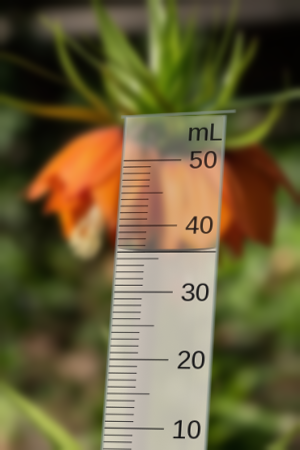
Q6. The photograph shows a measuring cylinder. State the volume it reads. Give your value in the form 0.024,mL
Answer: 36,mL
